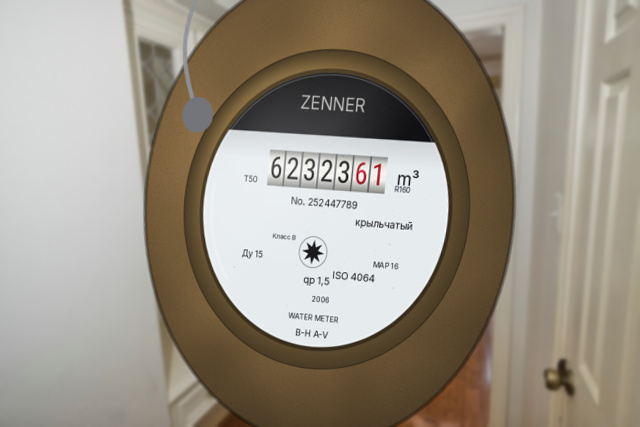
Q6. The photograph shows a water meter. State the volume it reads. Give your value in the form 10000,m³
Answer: 62323.61,m³
